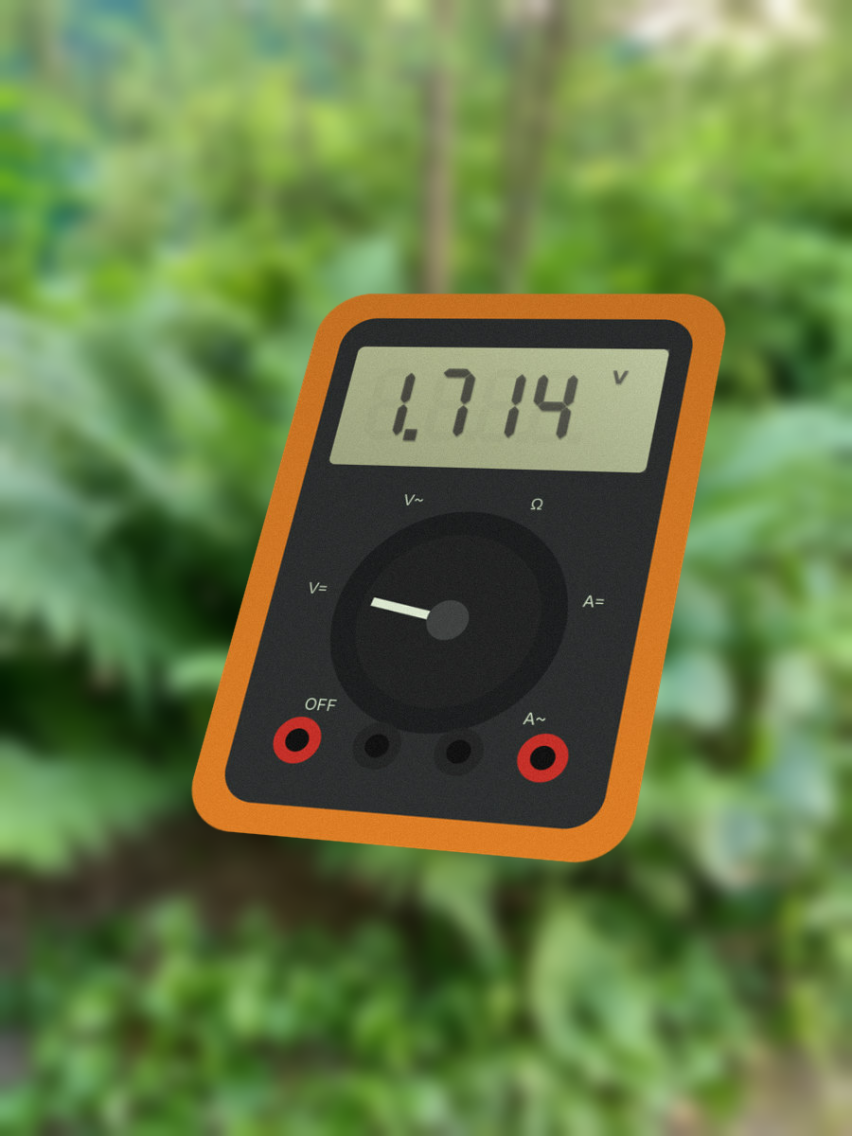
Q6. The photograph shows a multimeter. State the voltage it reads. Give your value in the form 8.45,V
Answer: 1.714,V
